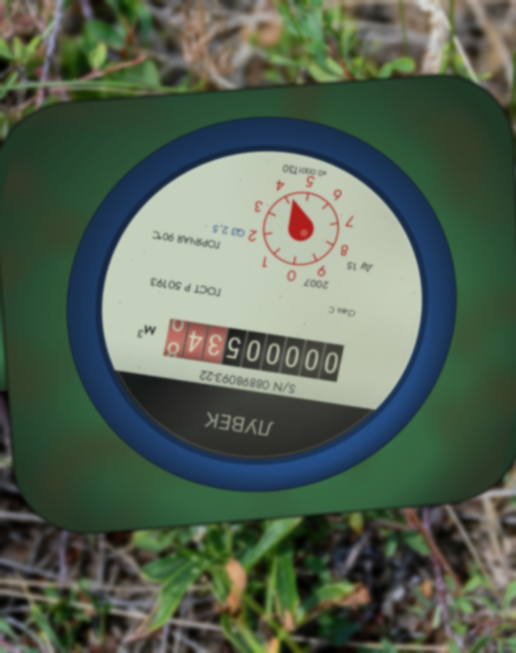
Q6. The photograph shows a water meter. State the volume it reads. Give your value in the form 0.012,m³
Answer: 5.3484,m³
